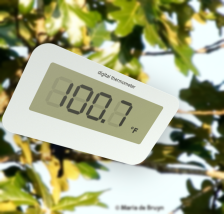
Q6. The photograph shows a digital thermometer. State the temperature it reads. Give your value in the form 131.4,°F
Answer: 100.7,°F
